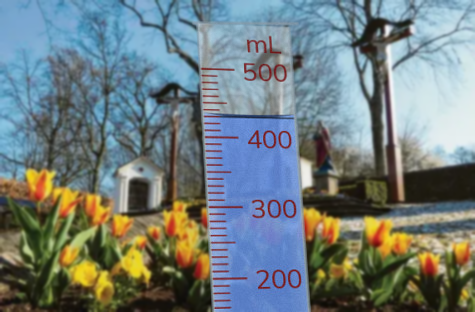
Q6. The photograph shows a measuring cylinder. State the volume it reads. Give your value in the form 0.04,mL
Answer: 430,mL
